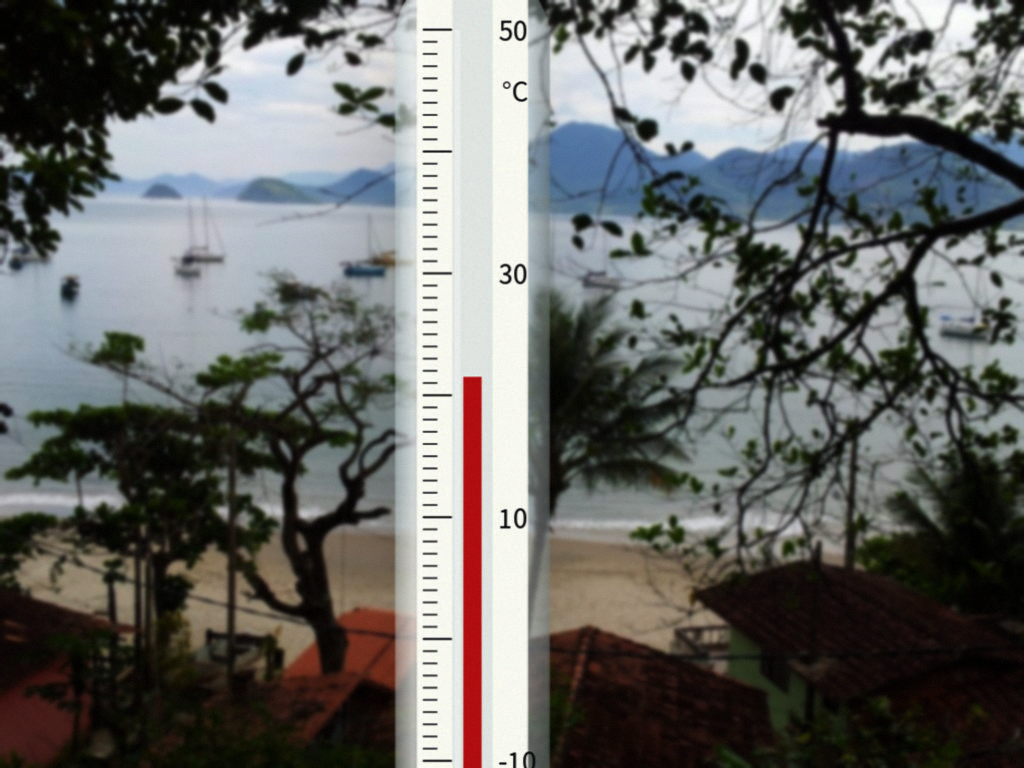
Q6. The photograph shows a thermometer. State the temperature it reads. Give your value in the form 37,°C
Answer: 21.5,°C
